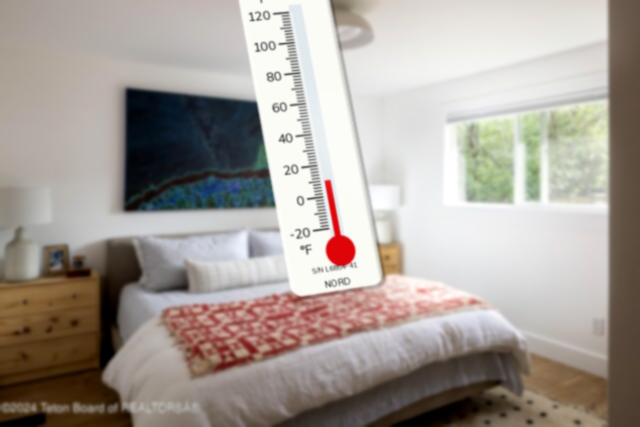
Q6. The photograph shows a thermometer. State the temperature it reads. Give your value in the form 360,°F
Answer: 10,°F
